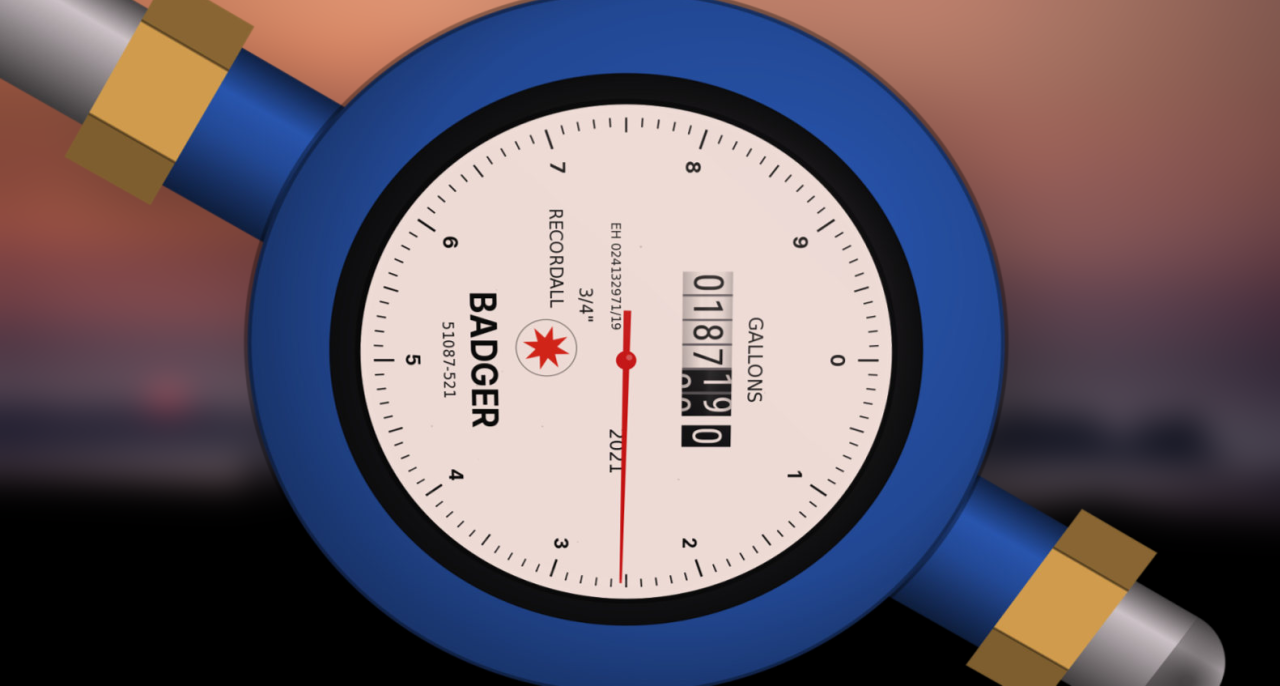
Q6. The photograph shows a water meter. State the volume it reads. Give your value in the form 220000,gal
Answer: 187192.5,gal
